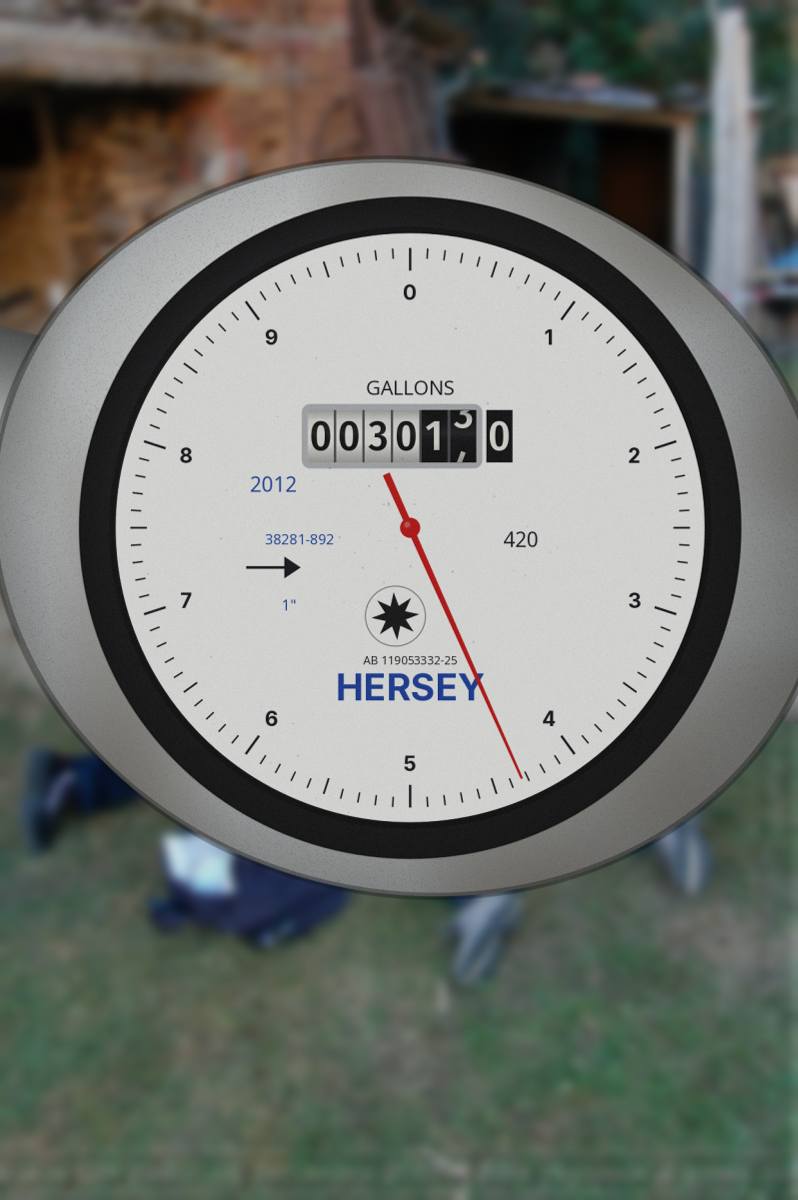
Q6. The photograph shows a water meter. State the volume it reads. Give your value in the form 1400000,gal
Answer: 30134.3,gal
